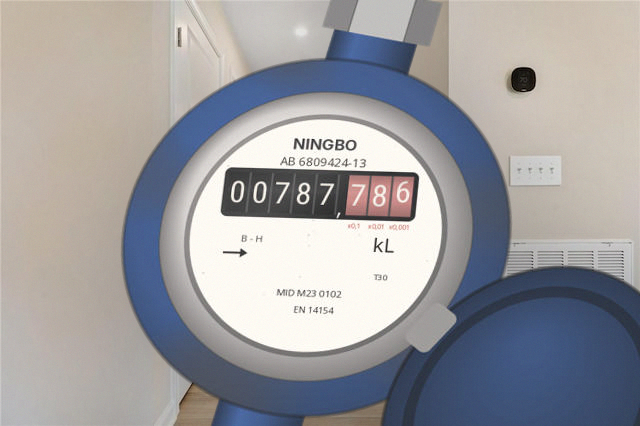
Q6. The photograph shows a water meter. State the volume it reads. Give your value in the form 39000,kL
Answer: 787.786,kL
